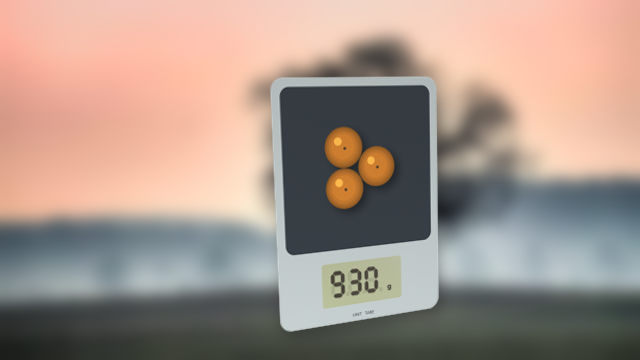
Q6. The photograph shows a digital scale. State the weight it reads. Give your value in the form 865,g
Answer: 930,g
